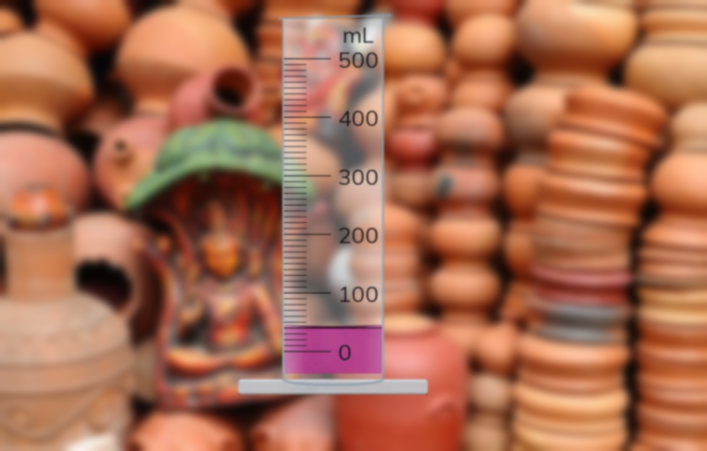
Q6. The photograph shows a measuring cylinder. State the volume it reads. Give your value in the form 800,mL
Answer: 40,mL
